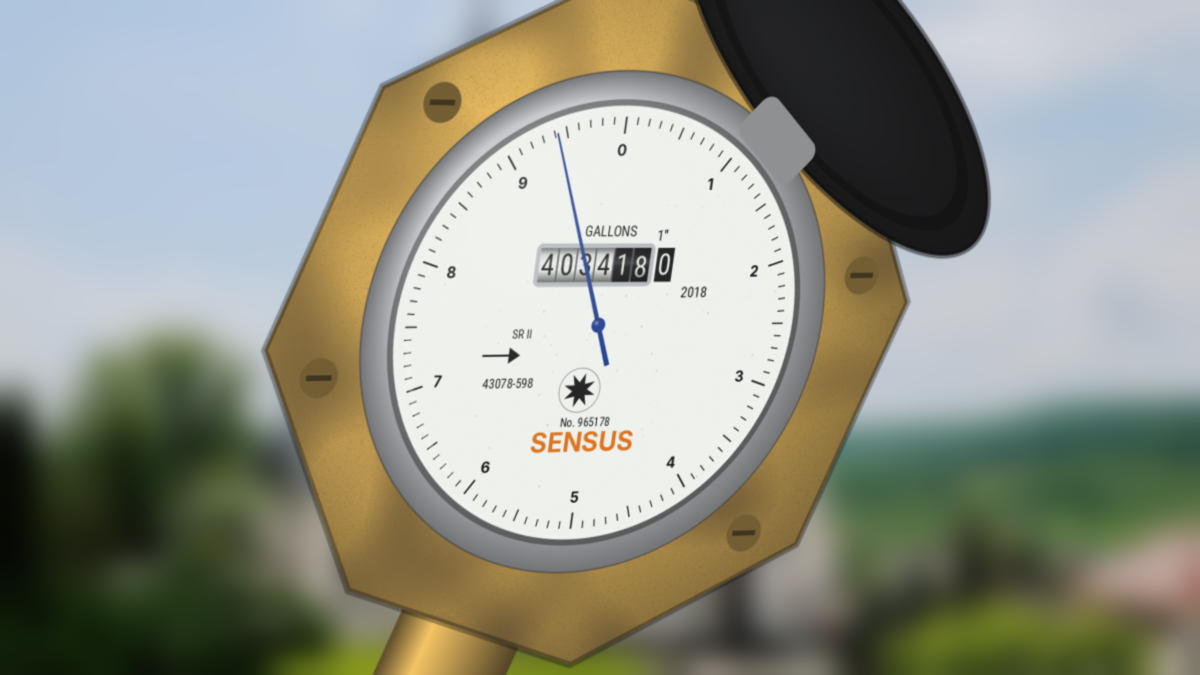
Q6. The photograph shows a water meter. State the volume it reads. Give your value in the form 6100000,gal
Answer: 4034179.4,gal
